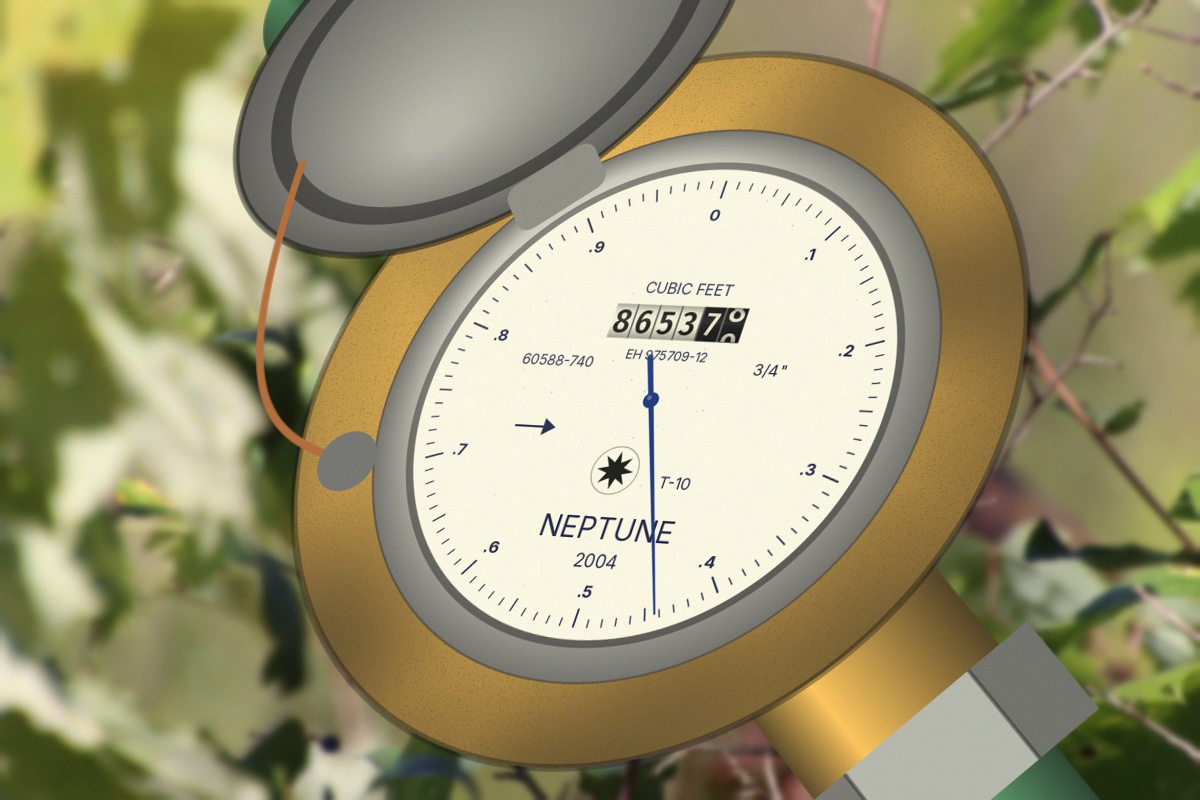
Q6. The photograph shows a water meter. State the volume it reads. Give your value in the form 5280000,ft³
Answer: 865378.44,ft³
